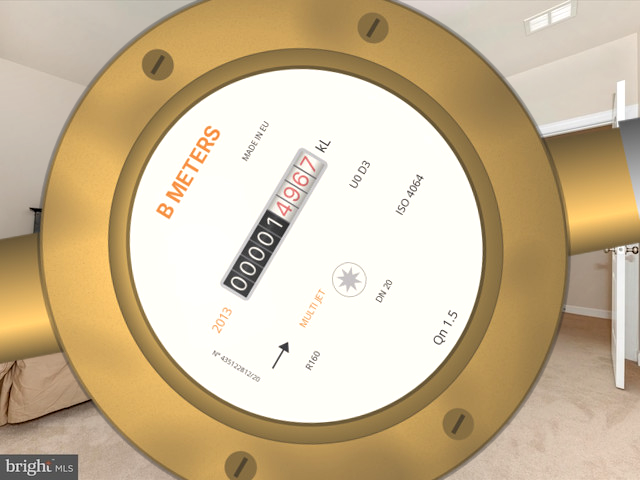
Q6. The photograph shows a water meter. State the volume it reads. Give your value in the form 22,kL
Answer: 1.4967,kL
